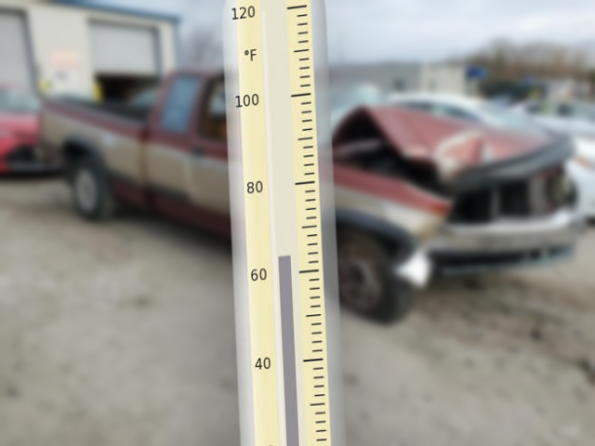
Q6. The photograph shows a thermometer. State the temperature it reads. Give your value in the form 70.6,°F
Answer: 64,°F
